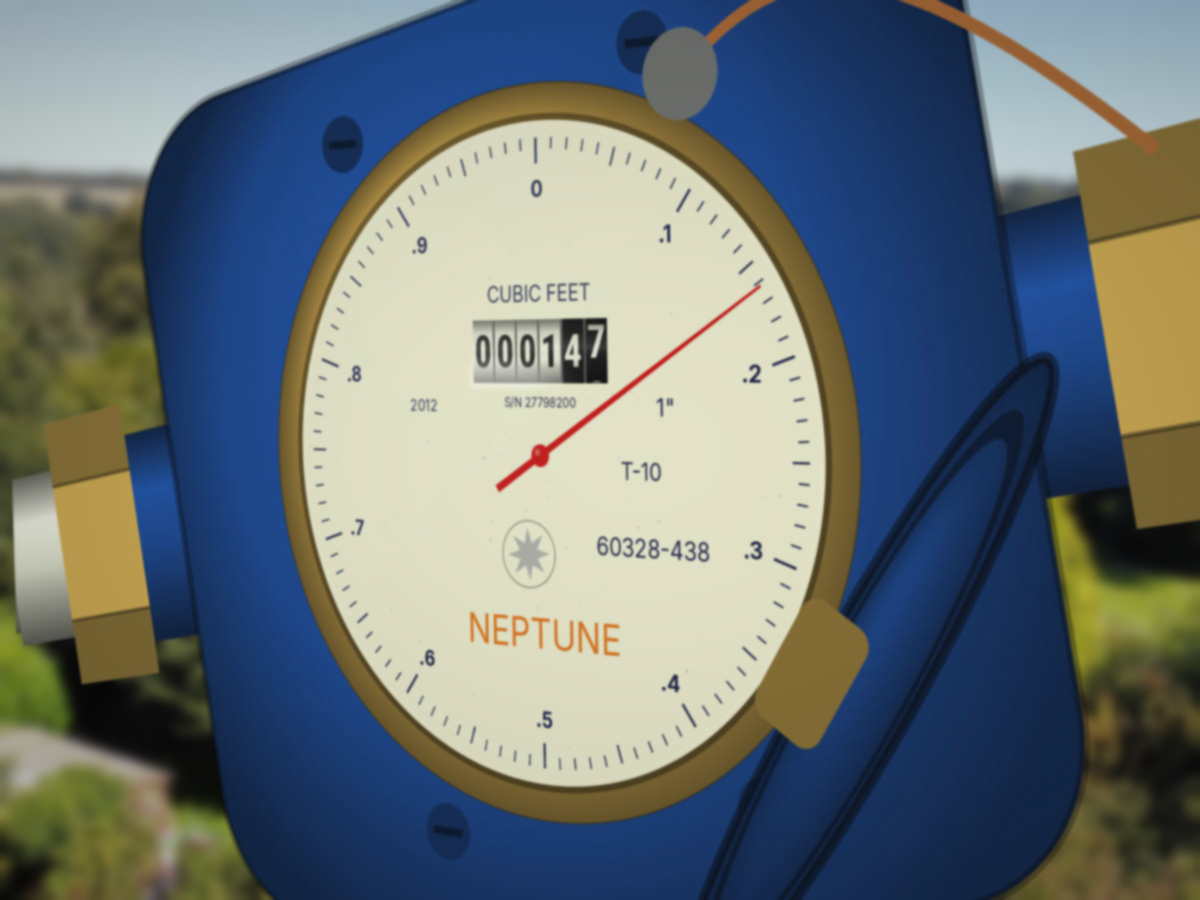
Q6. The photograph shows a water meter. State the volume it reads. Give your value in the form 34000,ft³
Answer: 147.16,ft³
